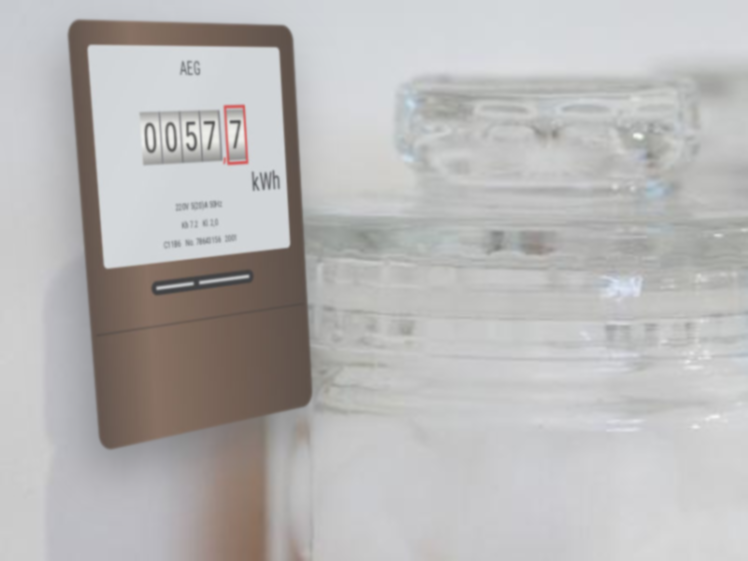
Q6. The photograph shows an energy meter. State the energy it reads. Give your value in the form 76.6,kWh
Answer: 57.7,kWh
